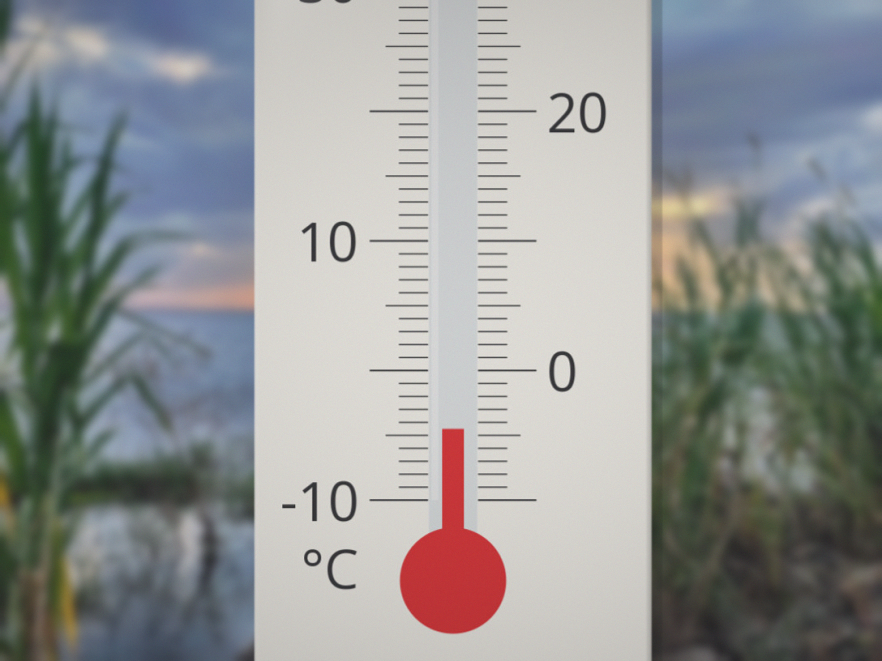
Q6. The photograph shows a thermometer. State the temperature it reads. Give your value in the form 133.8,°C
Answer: -4.5,°C
